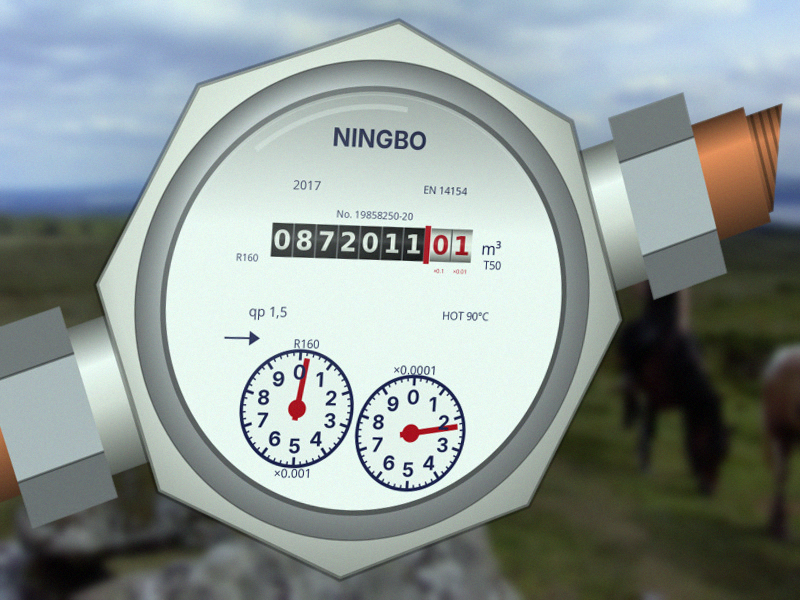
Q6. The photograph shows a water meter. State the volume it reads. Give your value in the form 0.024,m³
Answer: 872011.0102,m³
